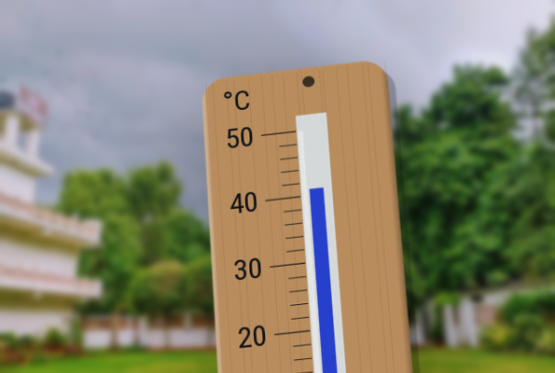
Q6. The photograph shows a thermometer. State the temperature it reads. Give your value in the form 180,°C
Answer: 41,°C
